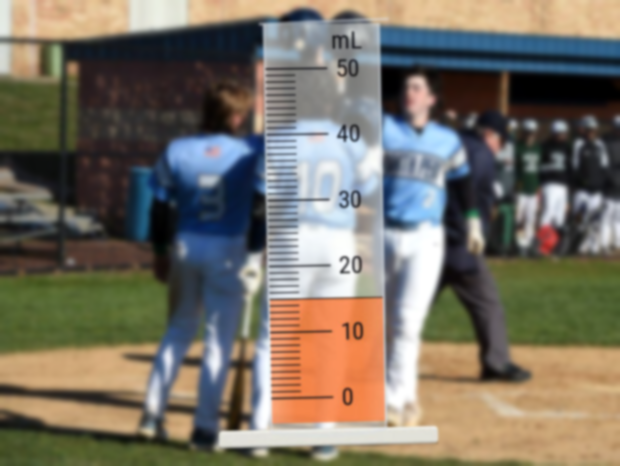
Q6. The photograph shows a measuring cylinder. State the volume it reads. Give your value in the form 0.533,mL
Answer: 15,mL
